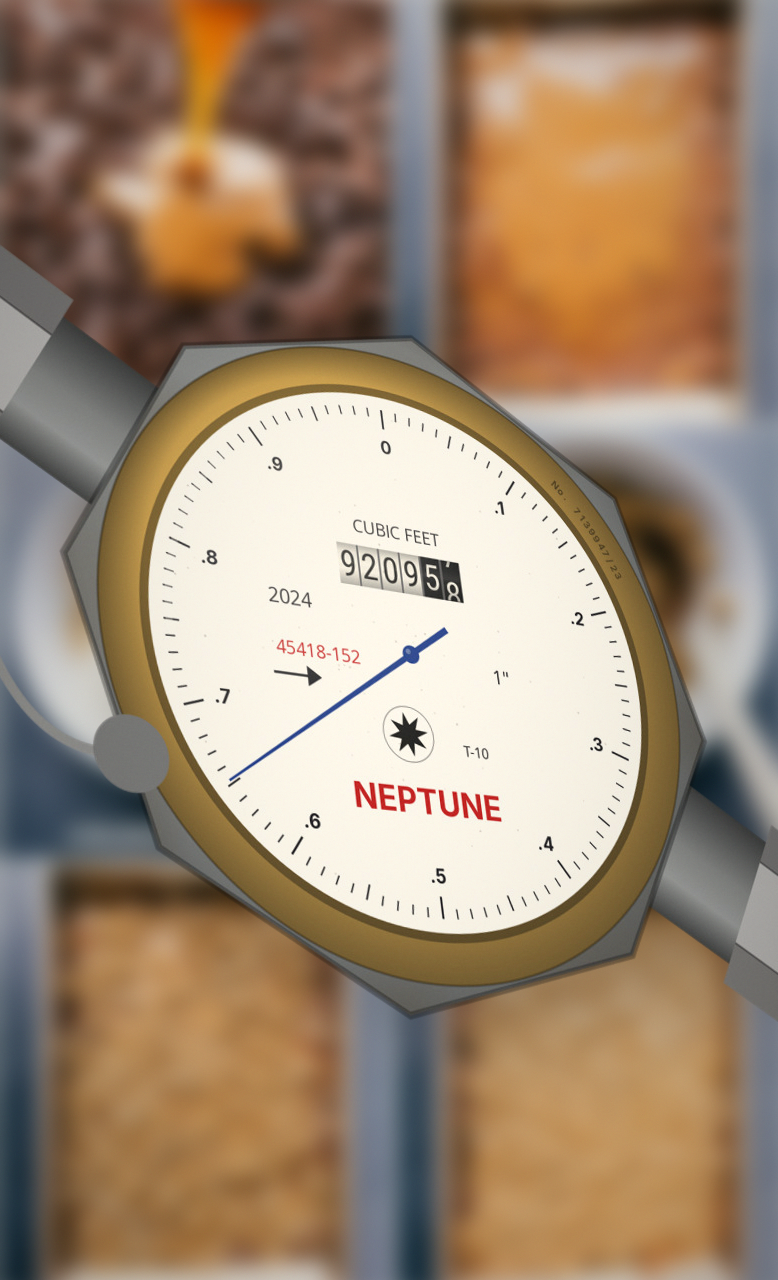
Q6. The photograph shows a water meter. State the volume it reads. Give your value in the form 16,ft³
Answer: 920957.65,ft³
